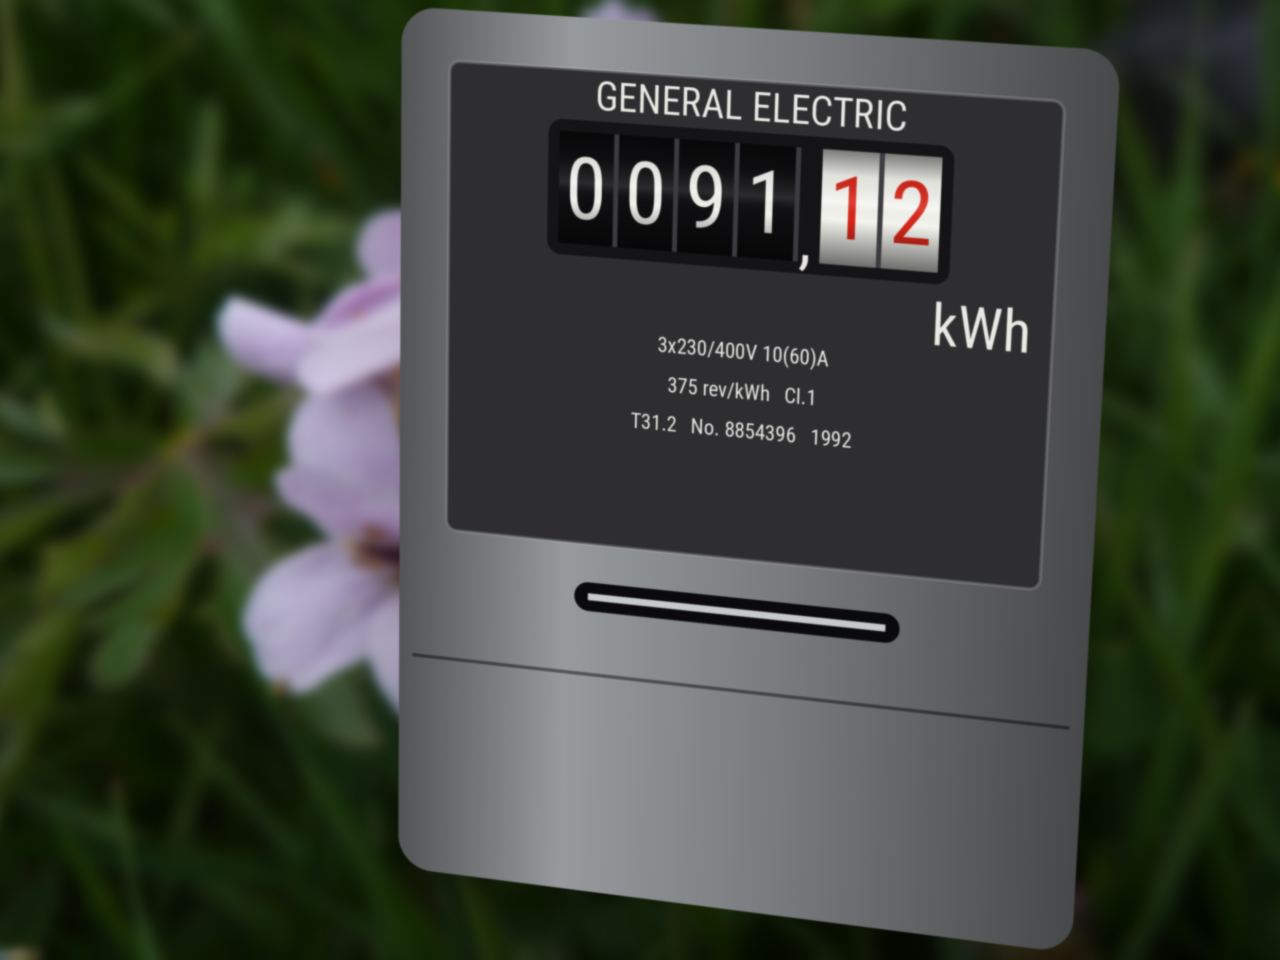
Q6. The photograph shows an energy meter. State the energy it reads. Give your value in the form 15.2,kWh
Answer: 91.12,kWh
